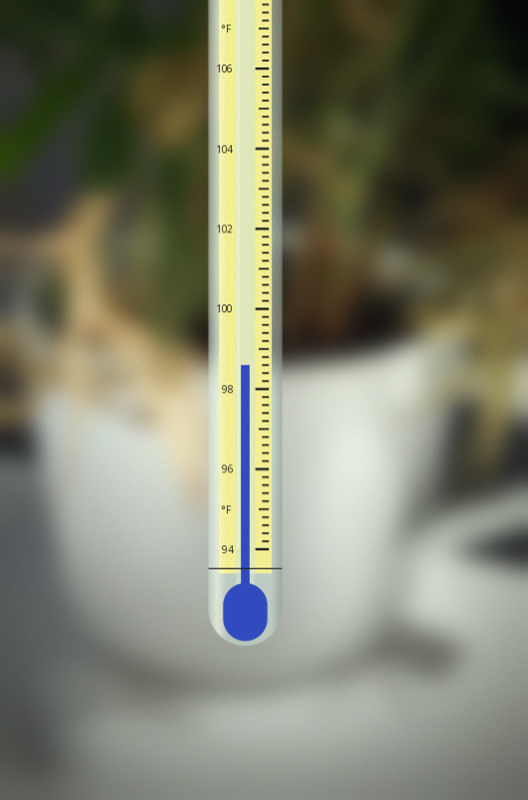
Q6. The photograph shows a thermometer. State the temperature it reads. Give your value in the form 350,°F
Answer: 98.6,°F
